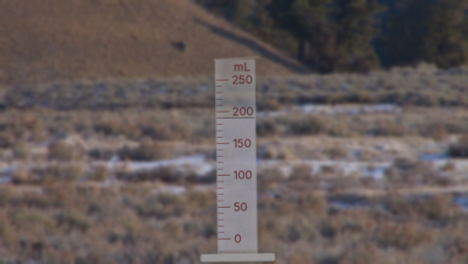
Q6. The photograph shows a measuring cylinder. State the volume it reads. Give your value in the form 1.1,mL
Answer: 190,mL
